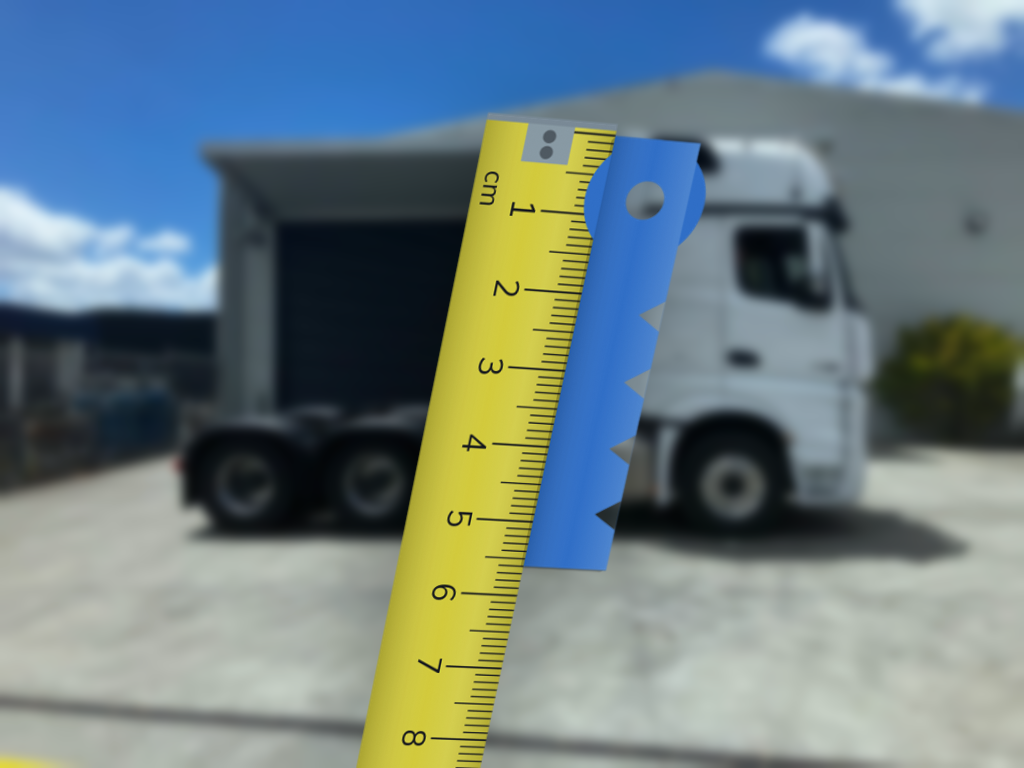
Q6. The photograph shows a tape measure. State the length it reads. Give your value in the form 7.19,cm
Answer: 5.6,cm
